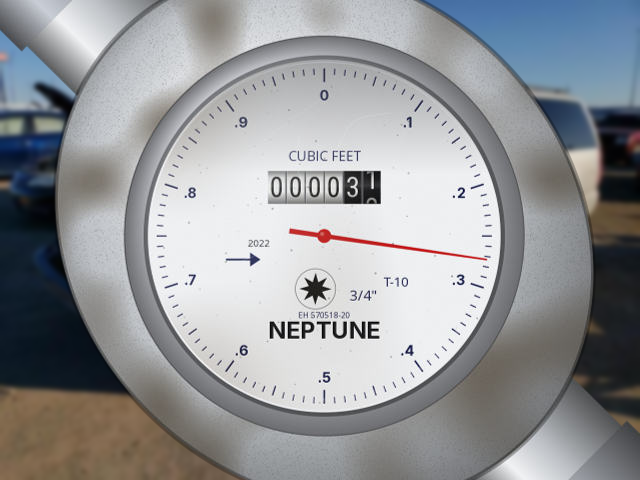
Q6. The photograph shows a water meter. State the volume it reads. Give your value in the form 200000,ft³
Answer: 31.27,ft³
